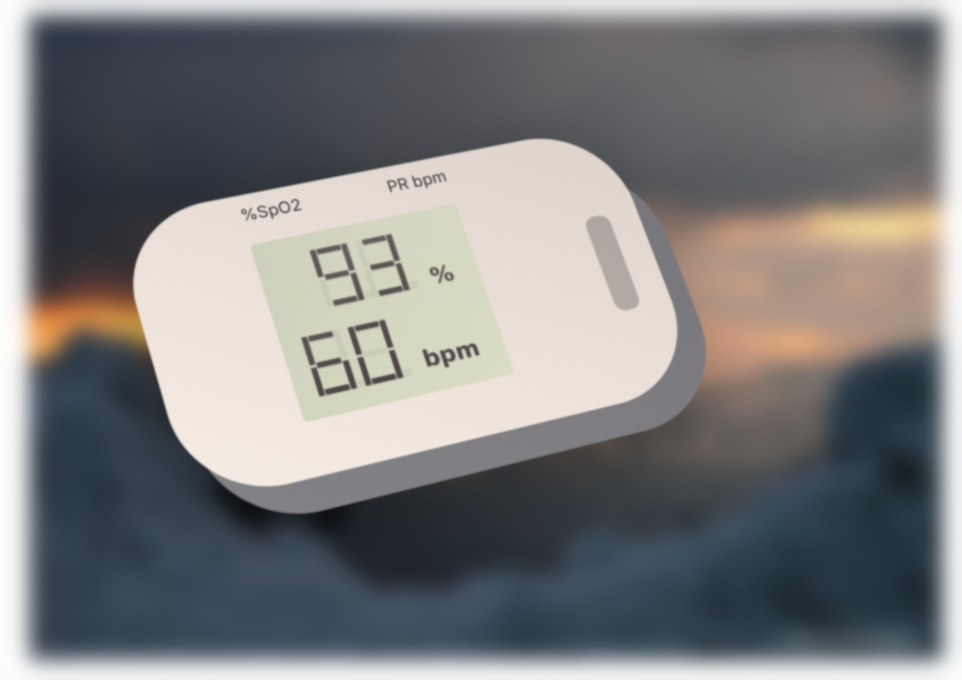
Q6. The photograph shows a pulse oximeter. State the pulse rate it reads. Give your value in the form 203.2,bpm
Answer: 60,bpm
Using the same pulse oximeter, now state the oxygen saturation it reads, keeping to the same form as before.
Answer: 93,%
